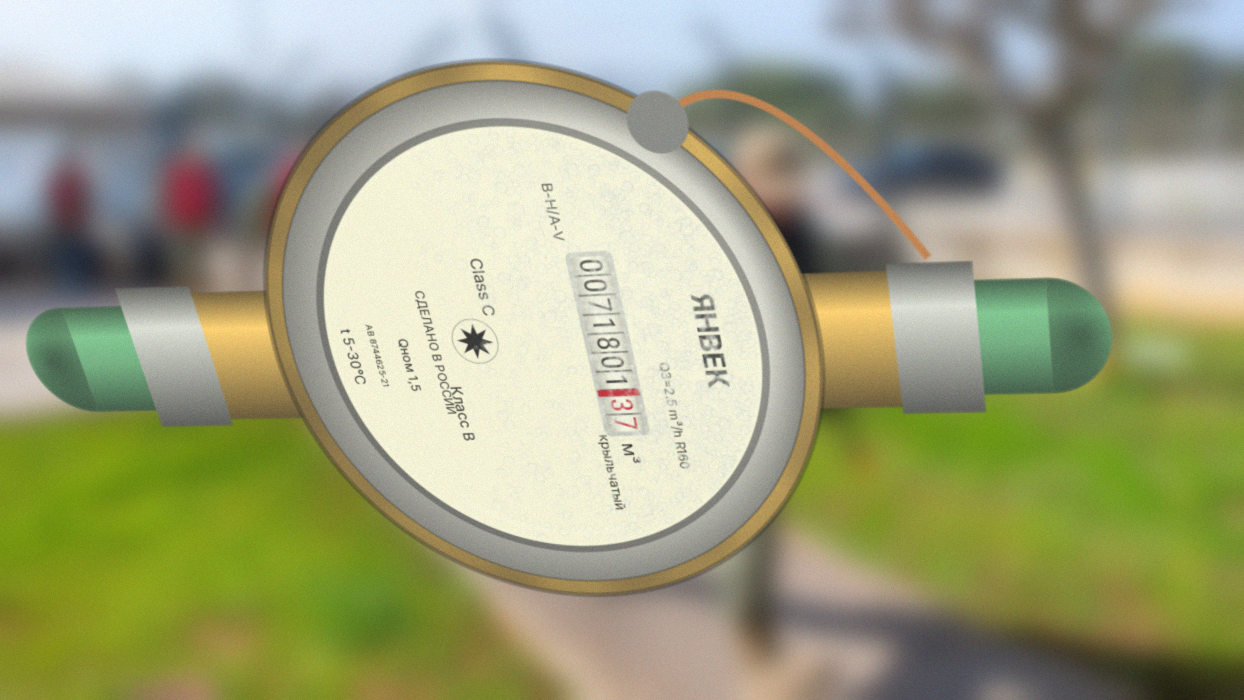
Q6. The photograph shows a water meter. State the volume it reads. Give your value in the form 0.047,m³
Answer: 71801.37,m³
